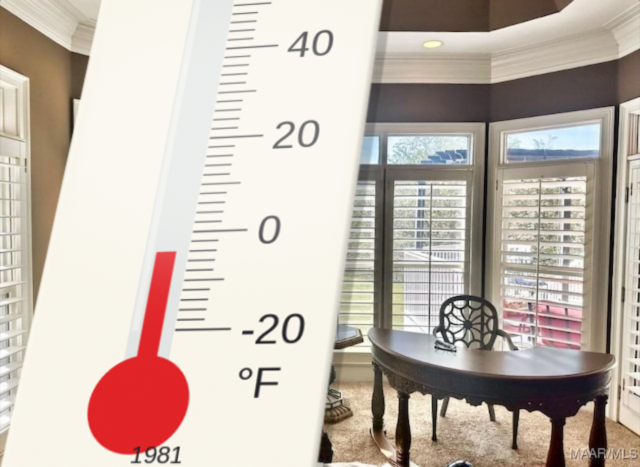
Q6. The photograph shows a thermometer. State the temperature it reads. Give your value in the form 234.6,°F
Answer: -4,°F
